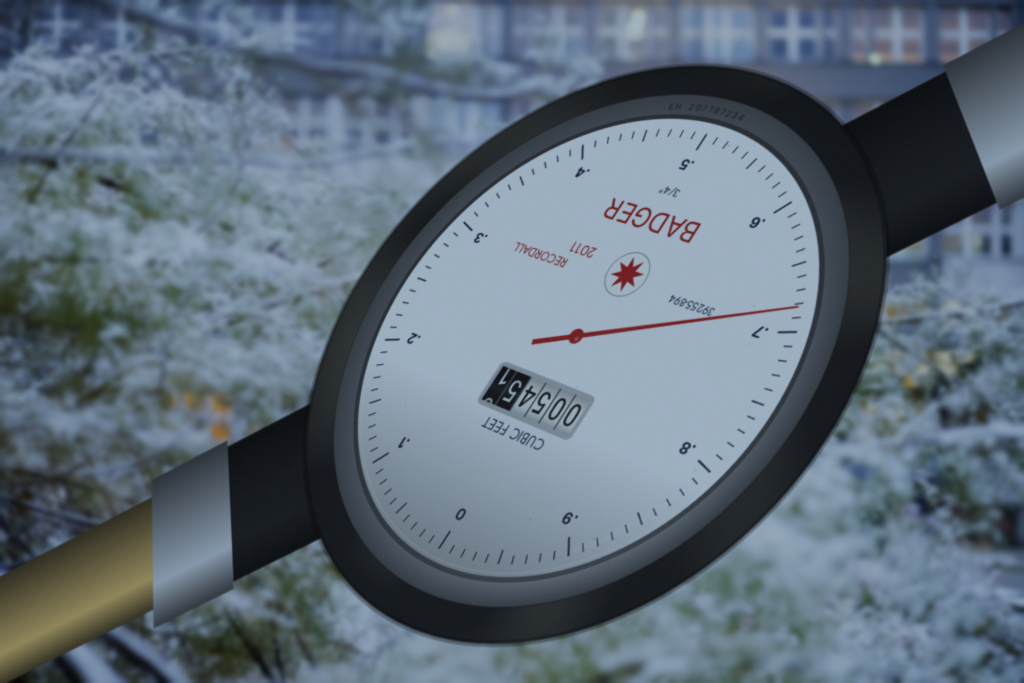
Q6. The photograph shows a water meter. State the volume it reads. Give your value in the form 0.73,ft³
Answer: 5450.68,ft³
